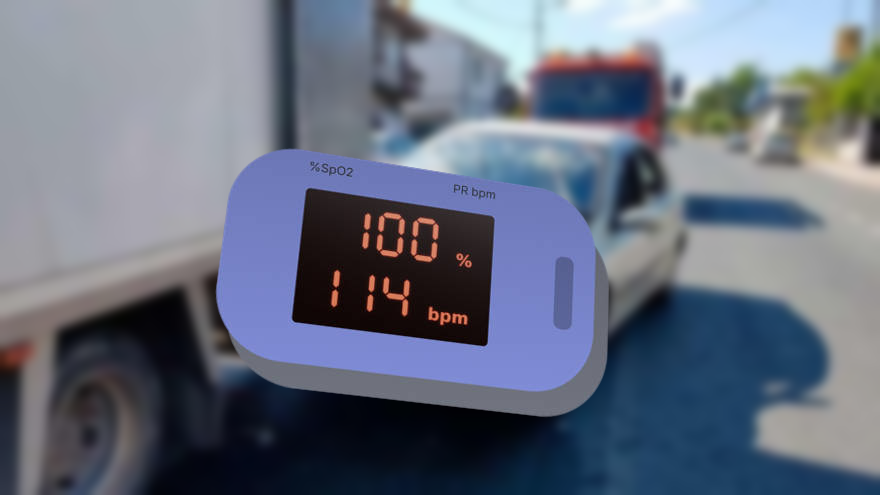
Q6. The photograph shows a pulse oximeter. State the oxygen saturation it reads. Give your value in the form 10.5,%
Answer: 100,%
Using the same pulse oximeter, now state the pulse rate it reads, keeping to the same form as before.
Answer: 114,bpm
